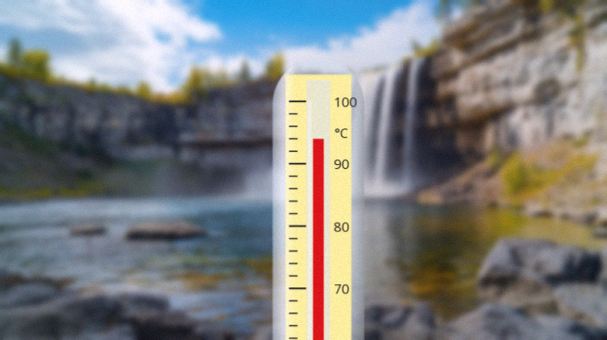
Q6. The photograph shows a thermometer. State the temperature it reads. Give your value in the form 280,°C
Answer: 94,°C
